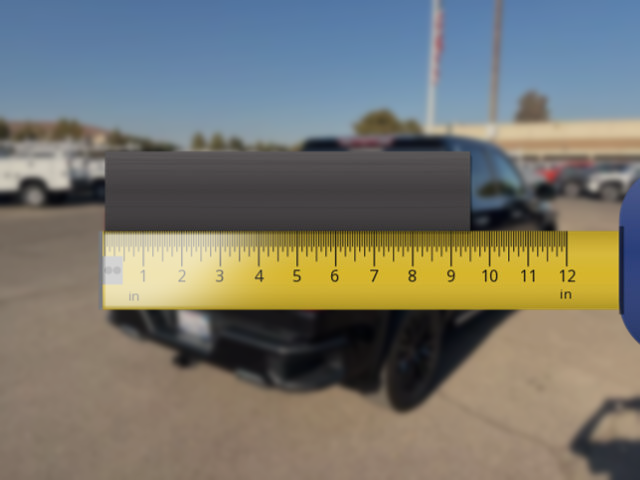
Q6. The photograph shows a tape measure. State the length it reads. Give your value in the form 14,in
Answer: 9.5,in
